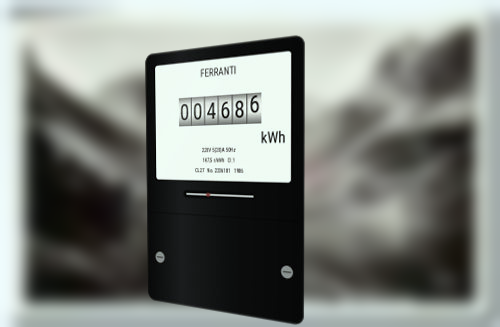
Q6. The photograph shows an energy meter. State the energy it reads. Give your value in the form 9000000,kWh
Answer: 4686,kWh
